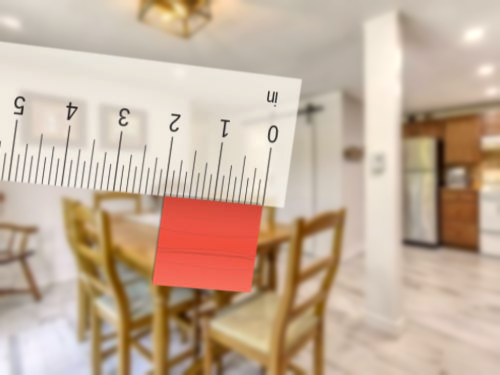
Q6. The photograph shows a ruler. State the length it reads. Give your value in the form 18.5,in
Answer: 2,in
